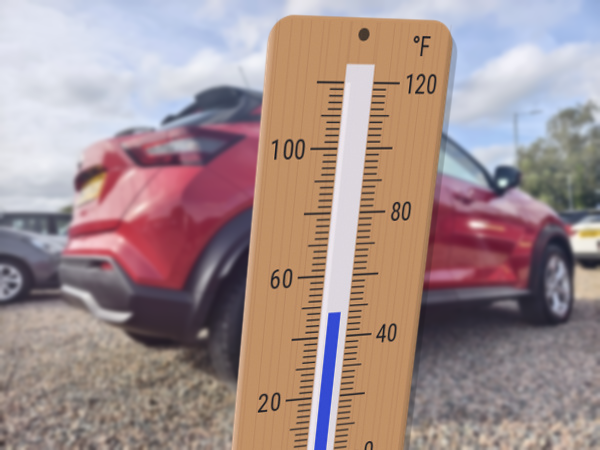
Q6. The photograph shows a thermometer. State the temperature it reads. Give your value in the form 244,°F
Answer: 48,°F
